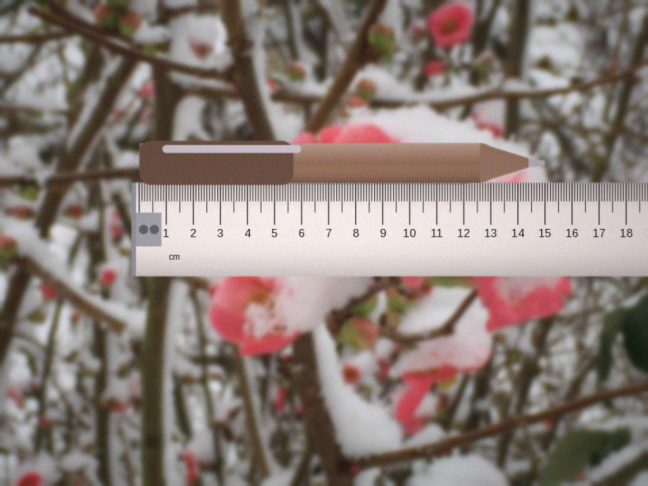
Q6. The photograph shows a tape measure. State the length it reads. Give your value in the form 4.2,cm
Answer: 15,cm
